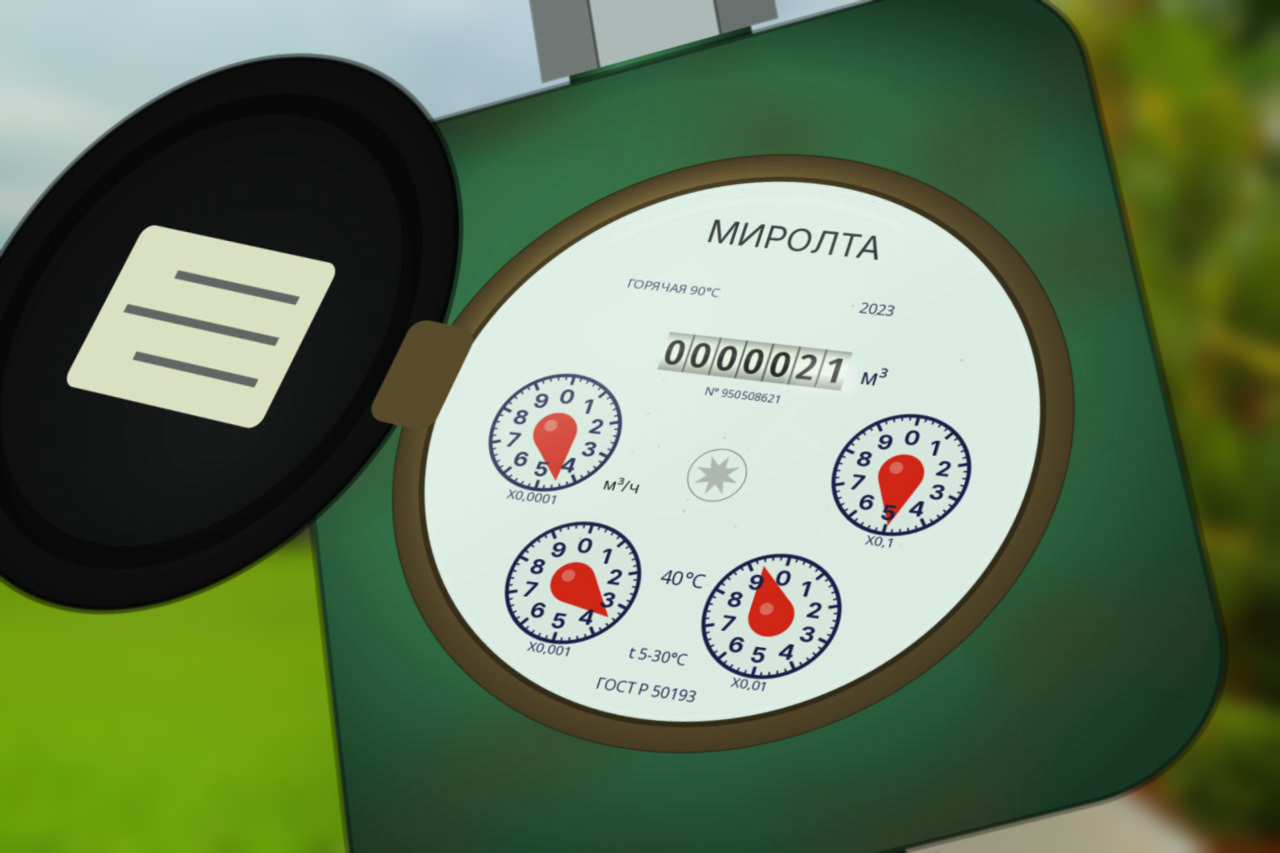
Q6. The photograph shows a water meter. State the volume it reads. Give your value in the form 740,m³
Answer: 21.4934,m³
